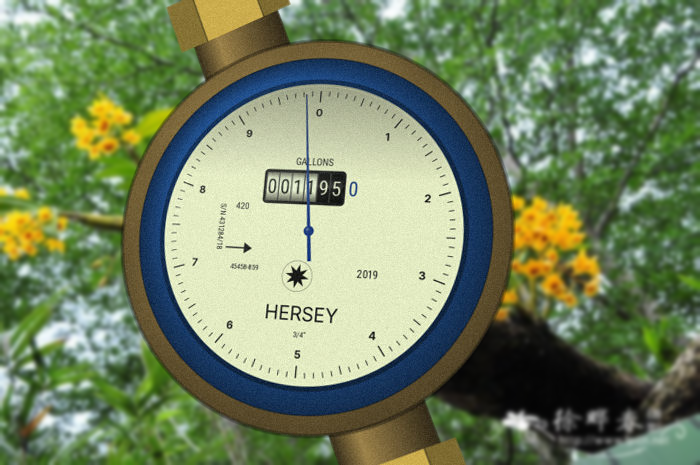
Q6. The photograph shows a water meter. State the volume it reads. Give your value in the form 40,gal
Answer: 11949.8,gal
